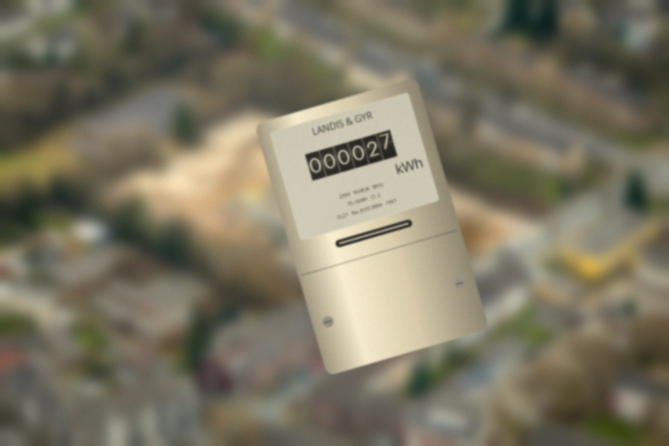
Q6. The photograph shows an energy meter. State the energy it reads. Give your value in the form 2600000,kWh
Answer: 27,kWh
